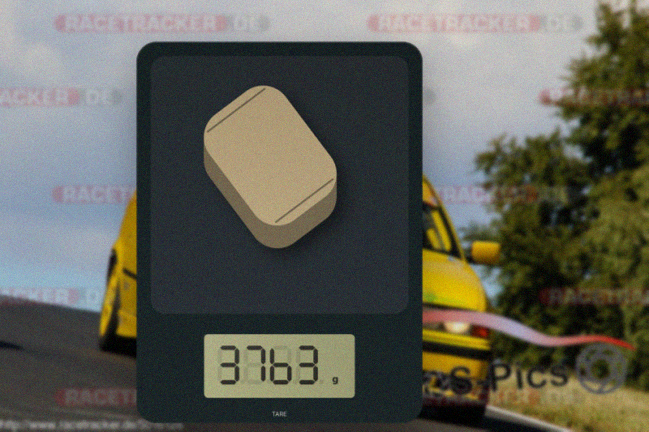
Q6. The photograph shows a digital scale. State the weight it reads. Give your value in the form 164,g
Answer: 3763,g
